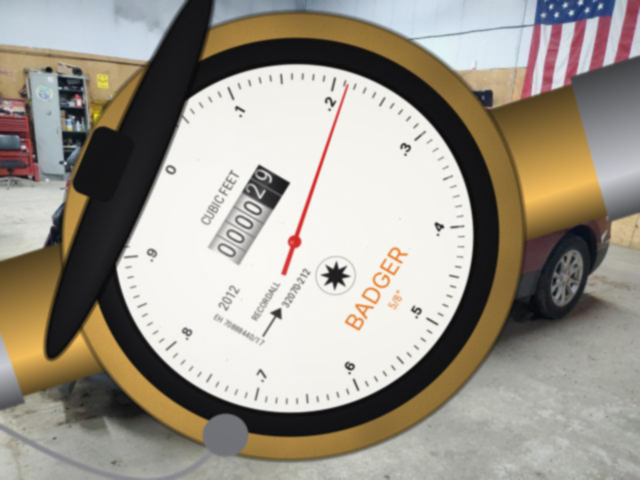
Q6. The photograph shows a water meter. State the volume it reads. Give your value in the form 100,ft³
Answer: 29.21,ft³
